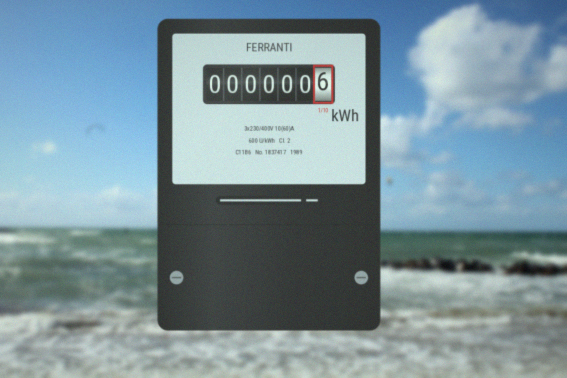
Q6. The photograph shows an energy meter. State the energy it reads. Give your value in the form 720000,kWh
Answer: 0.6,kWh
